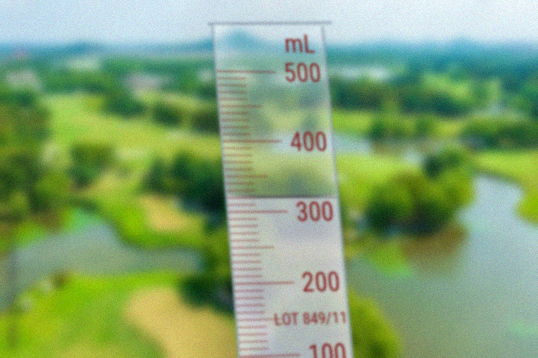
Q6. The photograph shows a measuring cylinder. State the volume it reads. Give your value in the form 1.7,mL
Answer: 320,mL
